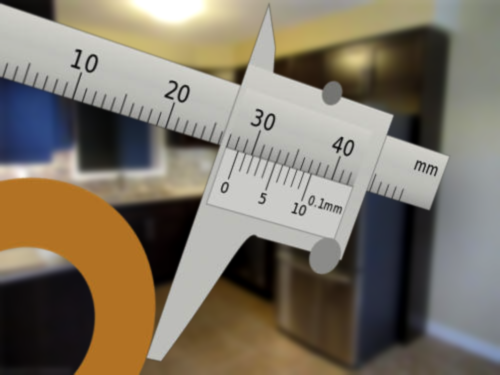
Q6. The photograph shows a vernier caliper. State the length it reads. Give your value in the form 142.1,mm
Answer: 28.4,mm
